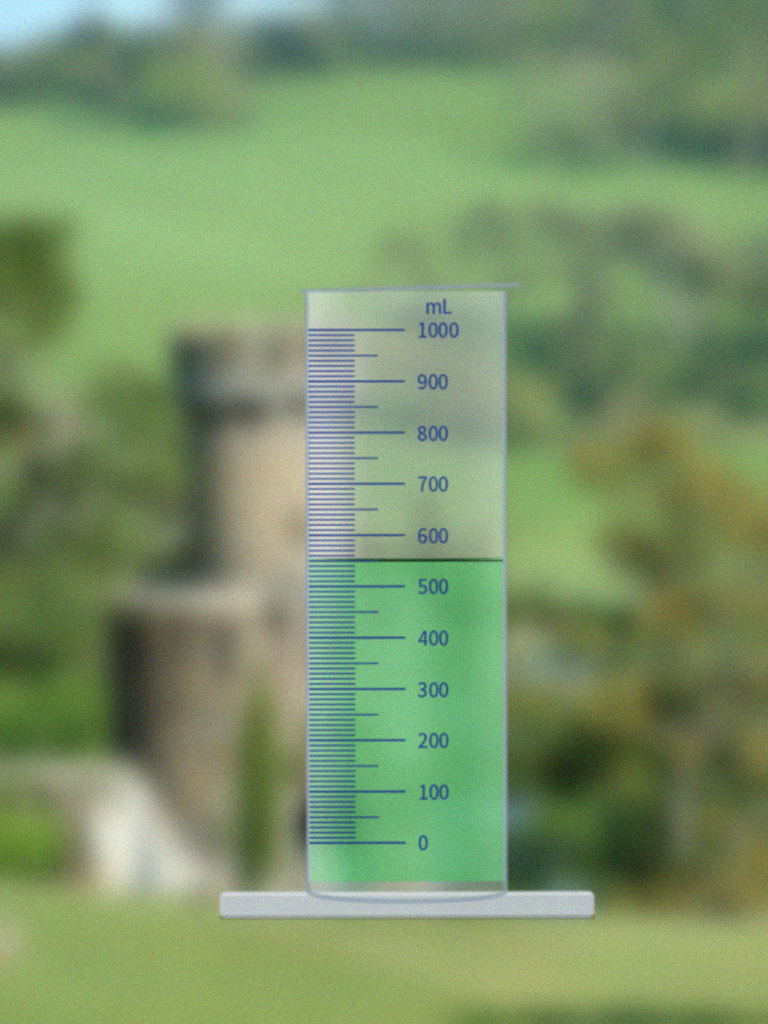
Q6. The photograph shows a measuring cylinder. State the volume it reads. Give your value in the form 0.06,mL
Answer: 550,mL
